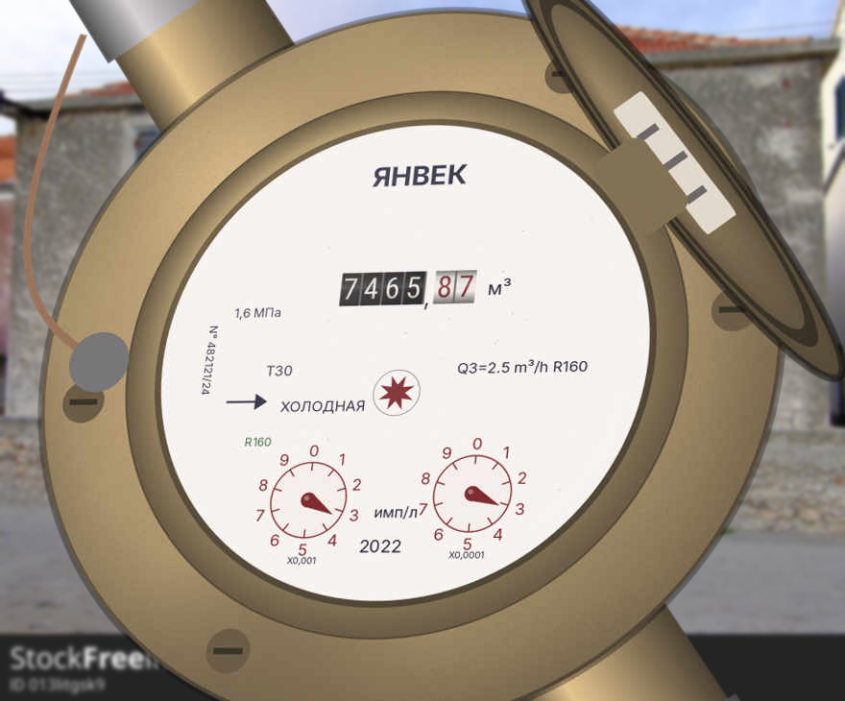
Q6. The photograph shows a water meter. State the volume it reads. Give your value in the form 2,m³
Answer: 7465.8733,m³
